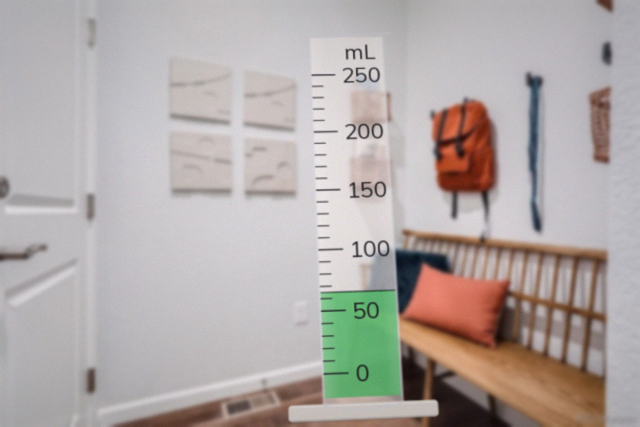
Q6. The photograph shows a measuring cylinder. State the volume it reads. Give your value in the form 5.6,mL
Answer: 65,mL
